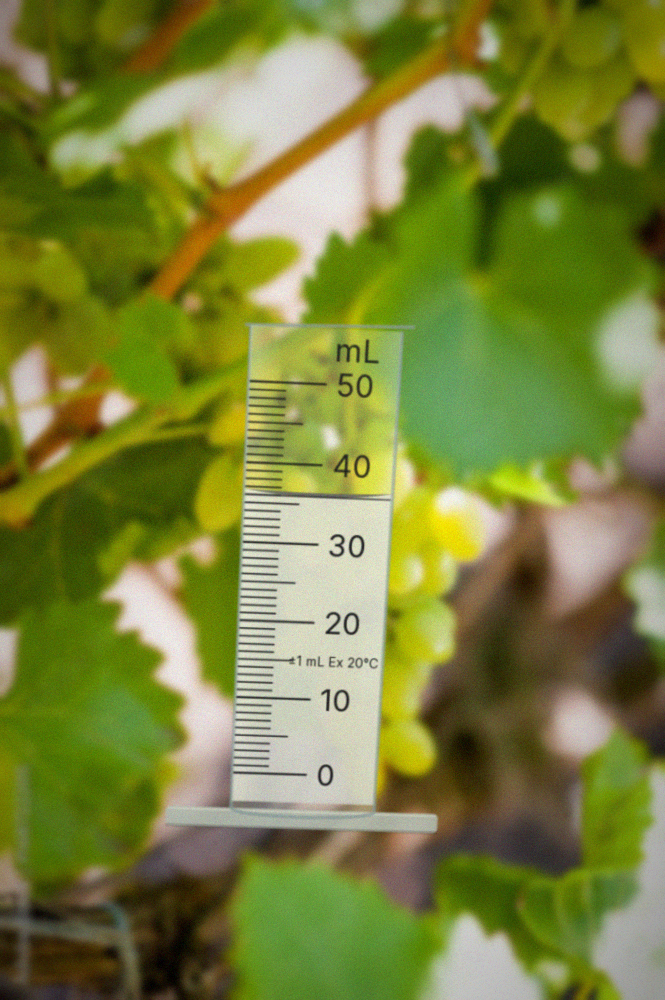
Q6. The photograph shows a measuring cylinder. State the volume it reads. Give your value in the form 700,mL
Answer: 36,mL
